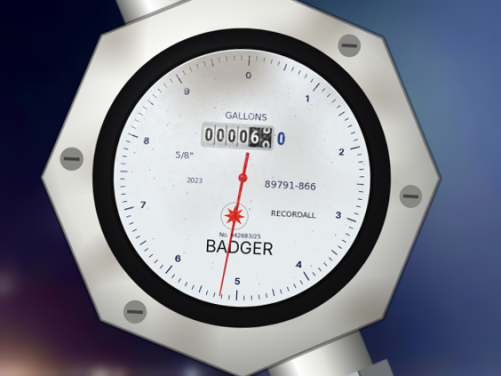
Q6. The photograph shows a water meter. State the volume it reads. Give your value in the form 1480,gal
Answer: 685.2,gal
